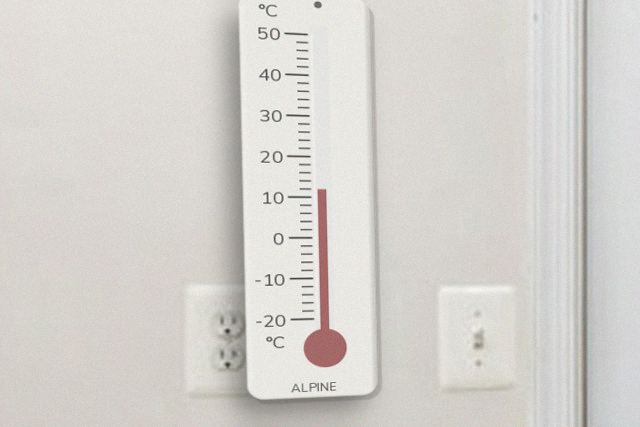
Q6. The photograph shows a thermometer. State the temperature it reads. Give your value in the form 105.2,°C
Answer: 12,°C
